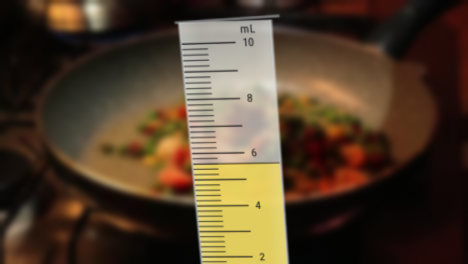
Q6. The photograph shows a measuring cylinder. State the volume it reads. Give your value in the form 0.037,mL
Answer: 5.6,mL
